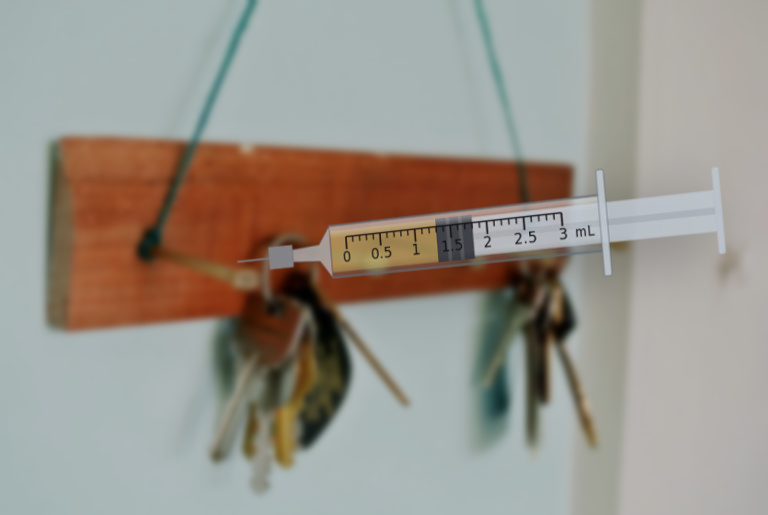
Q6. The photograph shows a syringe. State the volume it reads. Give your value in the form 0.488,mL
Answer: 1.3,mL
